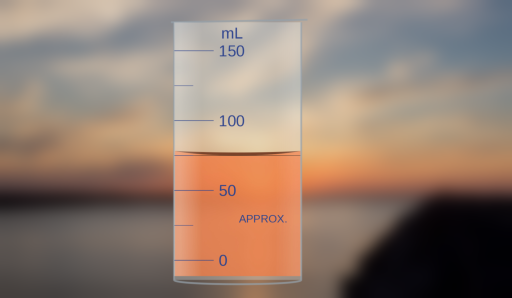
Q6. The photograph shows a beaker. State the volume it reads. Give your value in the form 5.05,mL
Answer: 75,mL
